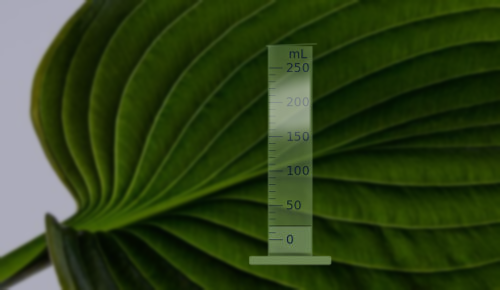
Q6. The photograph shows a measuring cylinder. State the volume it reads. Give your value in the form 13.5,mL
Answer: 20,mL
